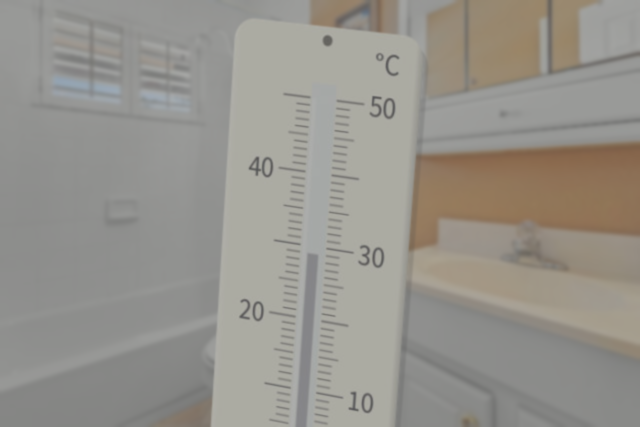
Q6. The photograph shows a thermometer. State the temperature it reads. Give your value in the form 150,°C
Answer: 29,°C
